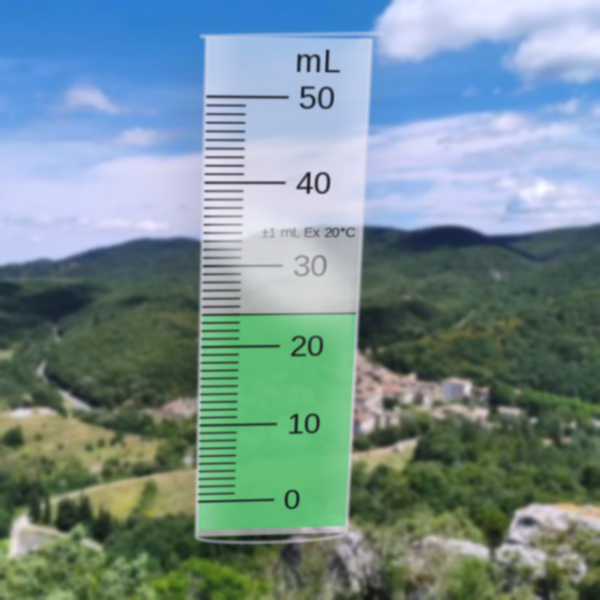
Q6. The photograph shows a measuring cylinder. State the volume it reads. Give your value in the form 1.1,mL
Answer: 24,mL
